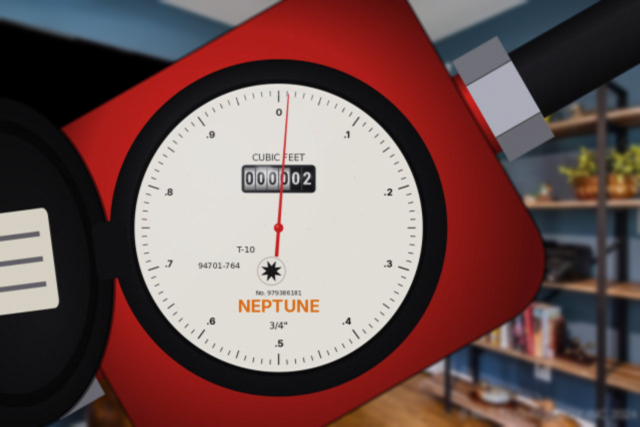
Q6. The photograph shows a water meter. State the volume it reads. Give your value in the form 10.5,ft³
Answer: 2.01,ft³
